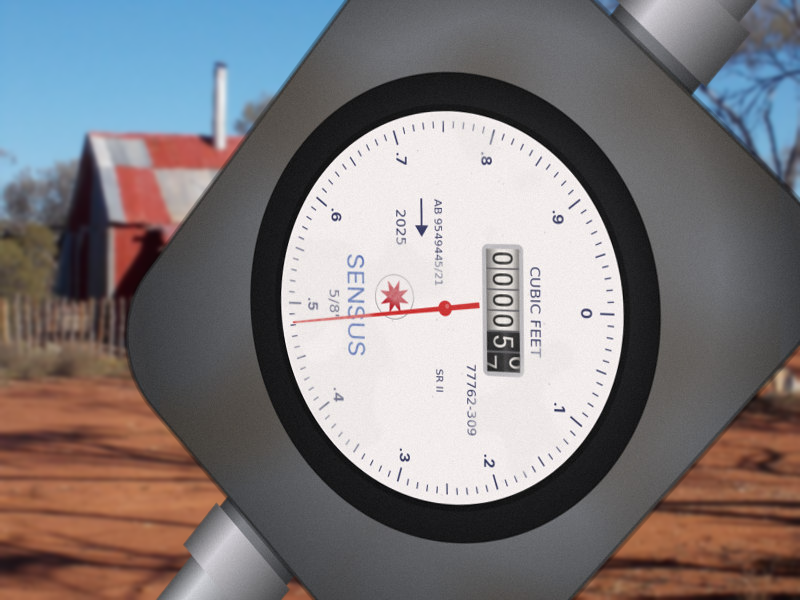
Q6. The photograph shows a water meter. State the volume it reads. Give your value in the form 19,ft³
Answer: 56.48,ft³
